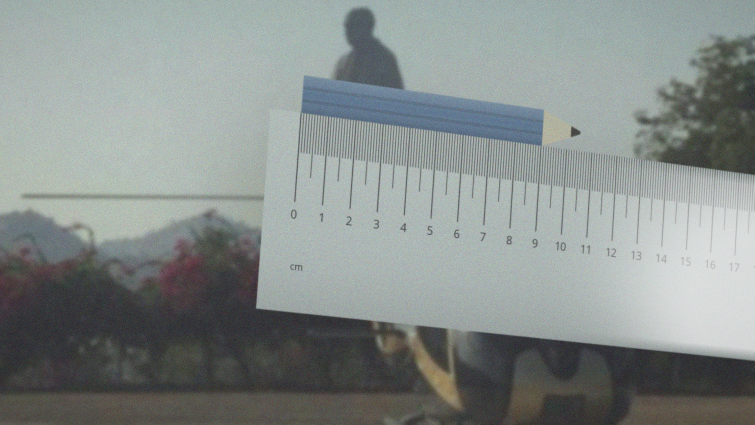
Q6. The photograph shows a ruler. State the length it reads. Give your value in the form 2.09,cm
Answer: 10.5,cm
